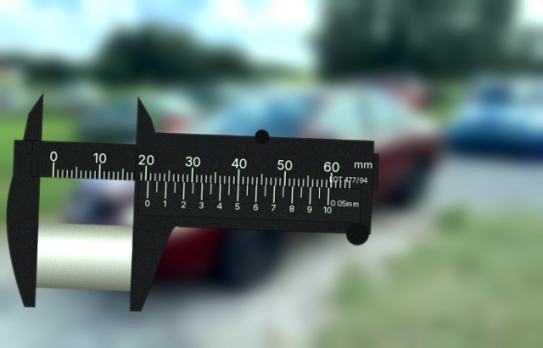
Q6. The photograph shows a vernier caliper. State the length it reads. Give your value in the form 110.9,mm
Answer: 20.5,mm
